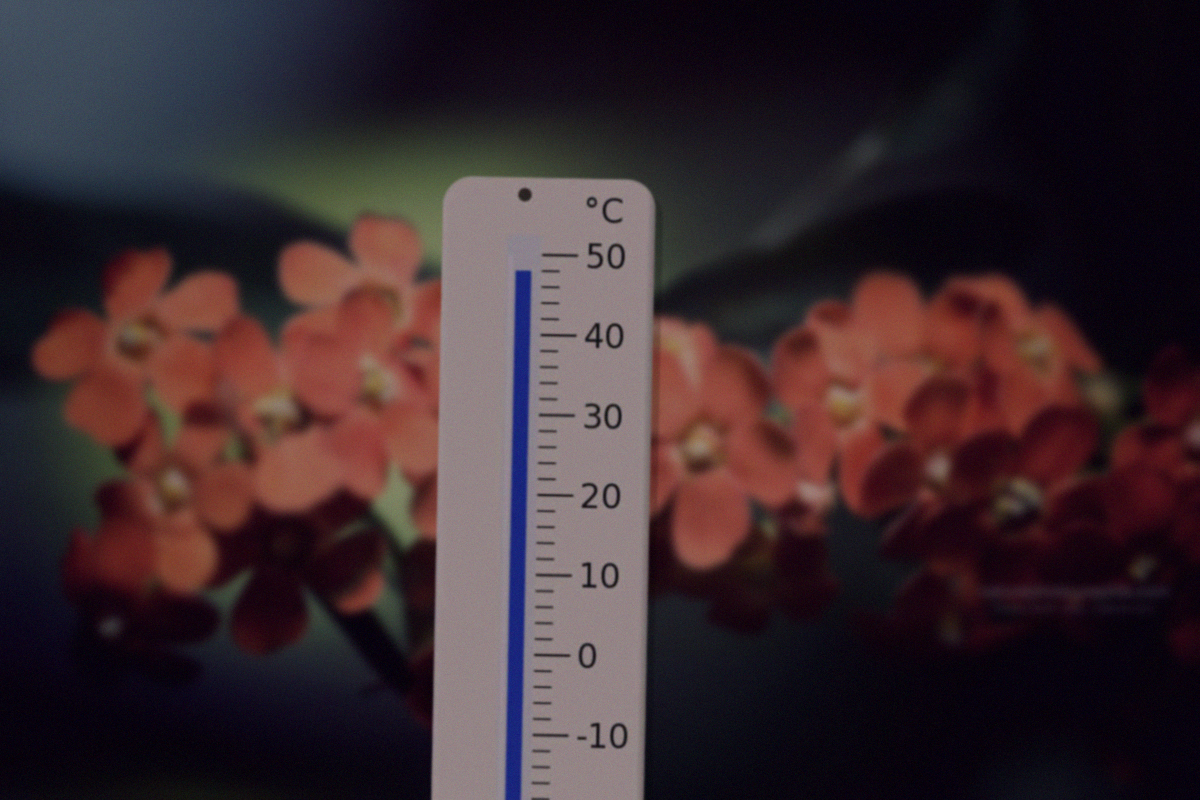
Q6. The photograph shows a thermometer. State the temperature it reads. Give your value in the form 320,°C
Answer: 48,°C
